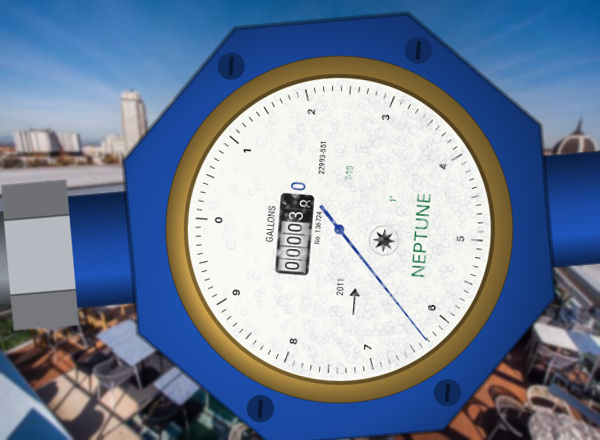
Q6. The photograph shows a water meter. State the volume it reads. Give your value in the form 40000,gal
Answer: 376.3,gal
